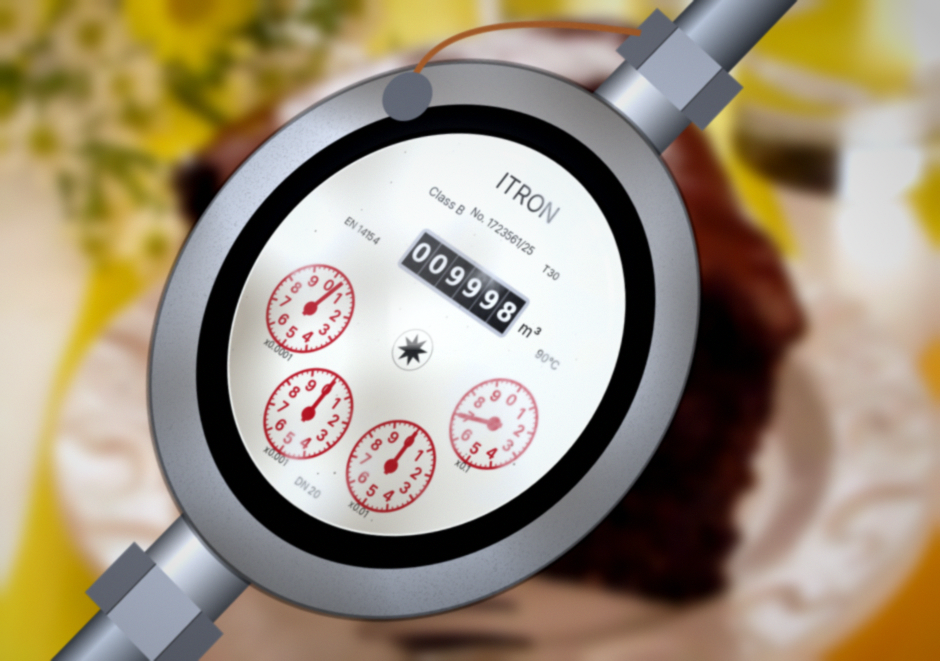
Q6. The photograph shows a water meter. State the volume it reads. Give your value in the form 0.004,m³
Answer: 9998.7000,m³
